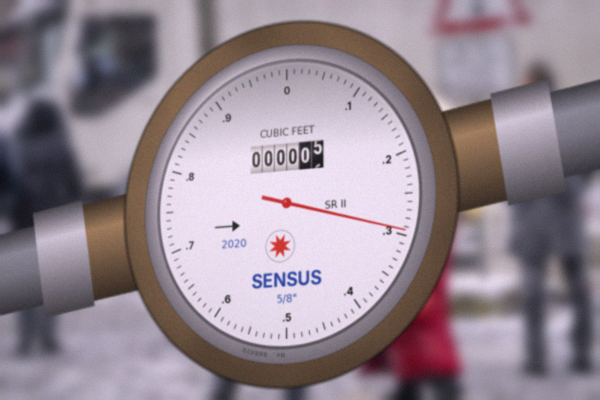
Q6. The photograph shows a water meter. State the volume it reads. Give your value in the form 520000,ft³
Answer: 5.29,ft³
